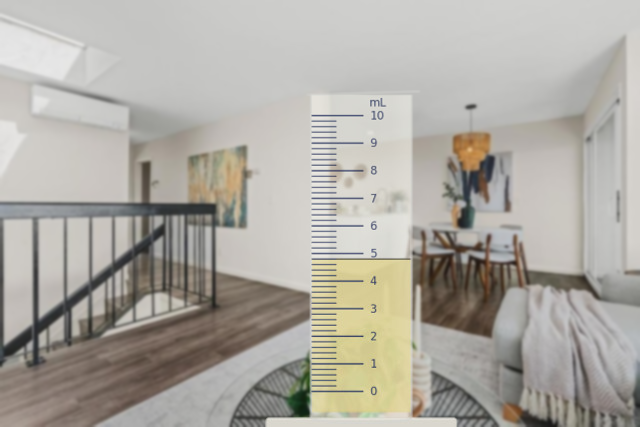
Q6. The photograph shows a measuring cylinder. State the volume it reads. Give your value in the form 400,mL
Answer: 4.8,mL
